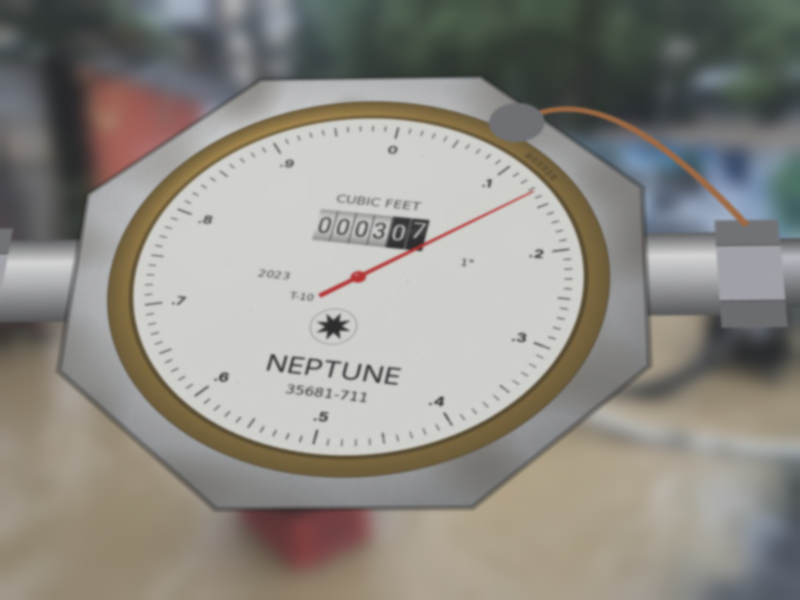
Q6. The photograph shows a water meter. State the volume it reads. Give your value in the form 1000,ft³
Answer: 307.13,ft³
